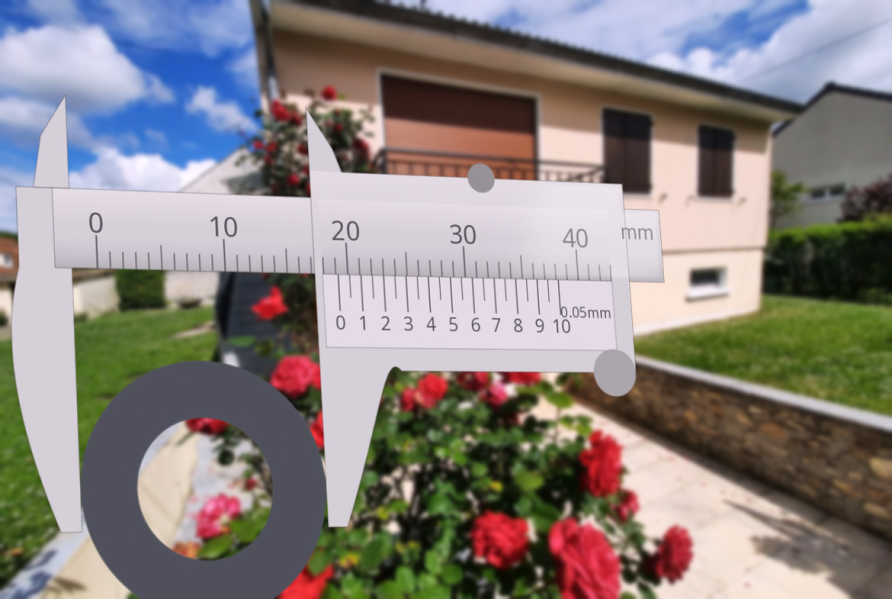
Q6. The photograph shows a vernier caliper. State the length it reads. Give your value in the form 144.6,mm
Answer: 19.2,mm
